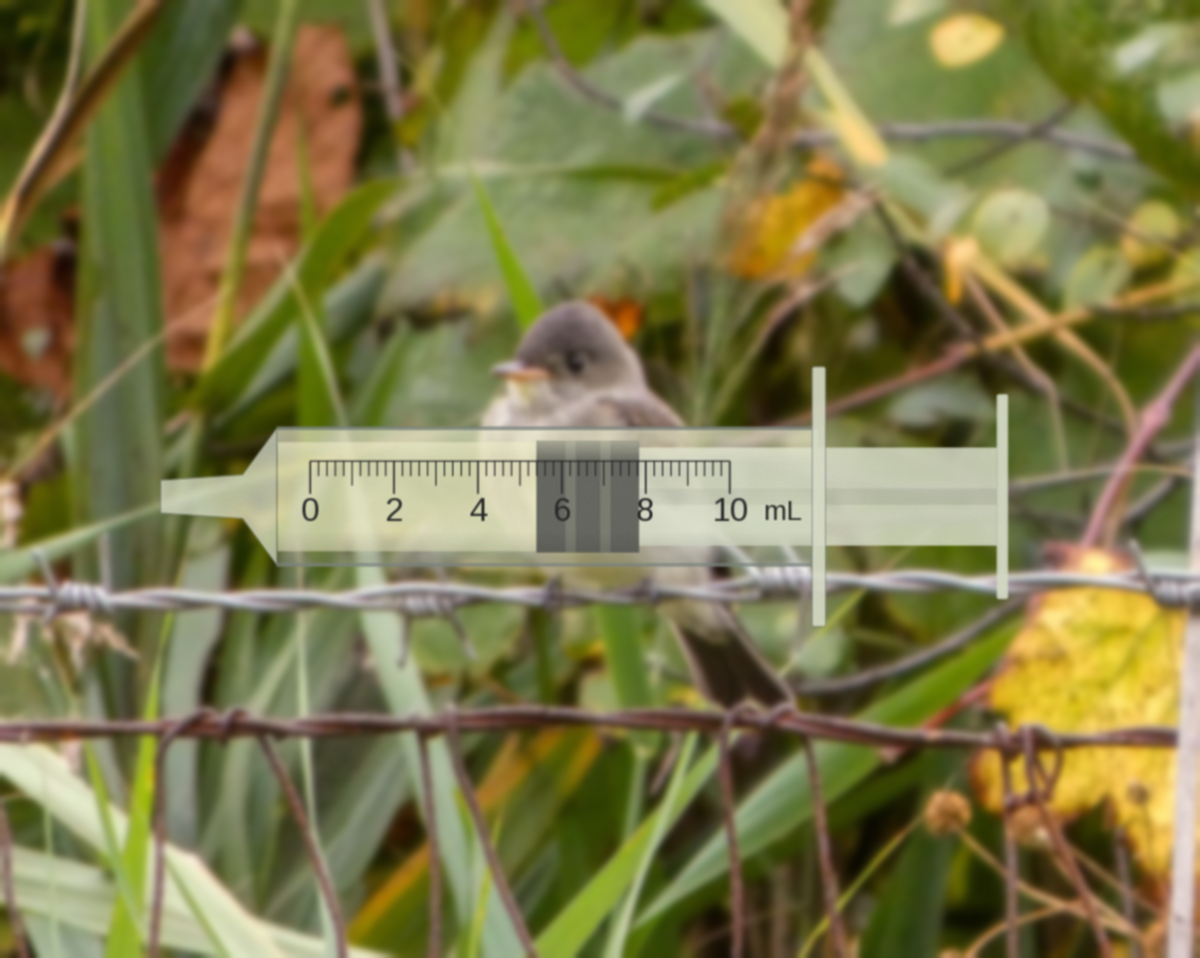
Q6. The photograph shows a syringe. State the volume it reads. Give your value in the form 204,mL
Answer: 5.4,mL
